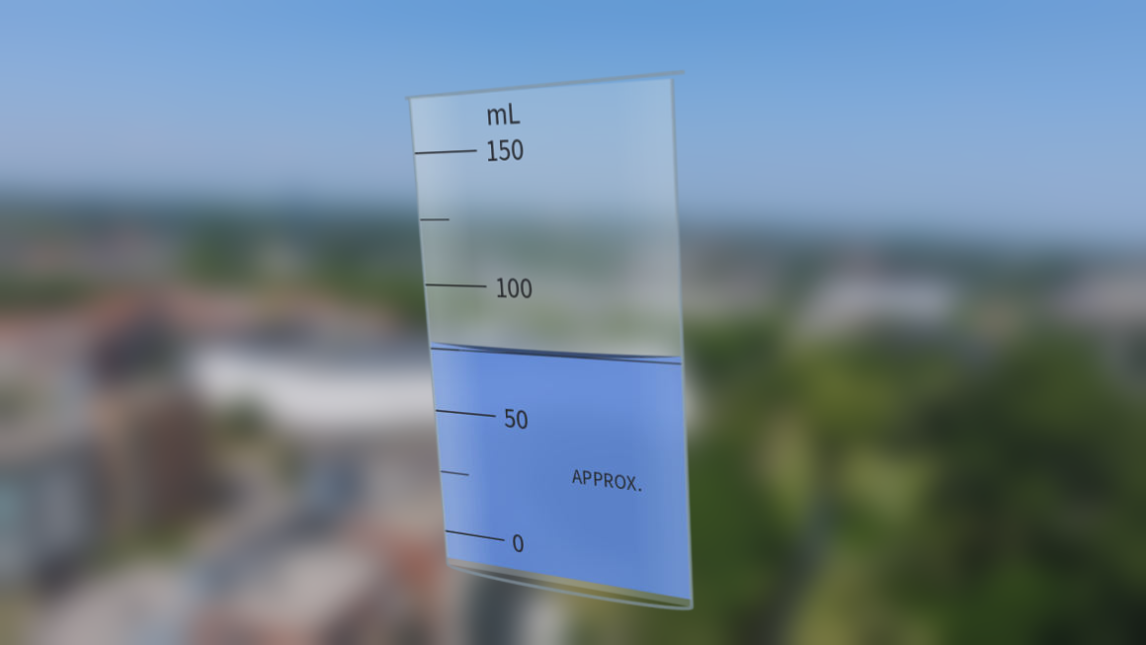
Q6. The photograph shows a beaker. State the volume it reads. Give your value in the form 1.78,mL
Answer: 75,mL
